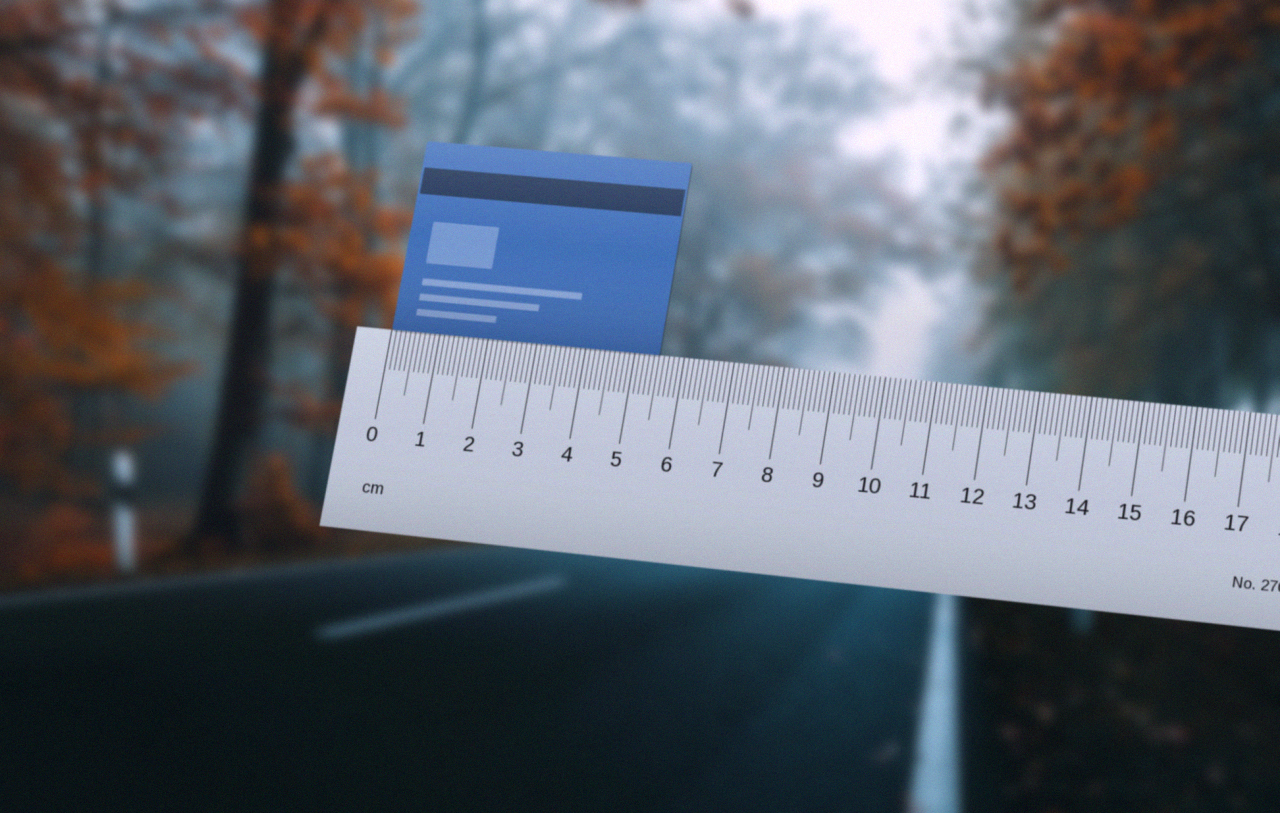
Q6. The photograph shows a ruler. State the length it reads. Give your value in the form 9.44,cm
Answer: 5.5,cm
